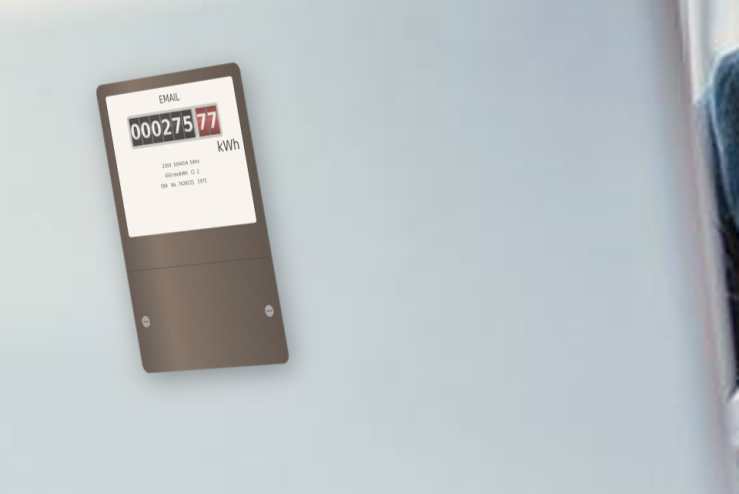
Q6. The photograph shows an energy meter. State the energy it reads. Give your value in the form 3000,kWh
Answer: 275.77,kWh
